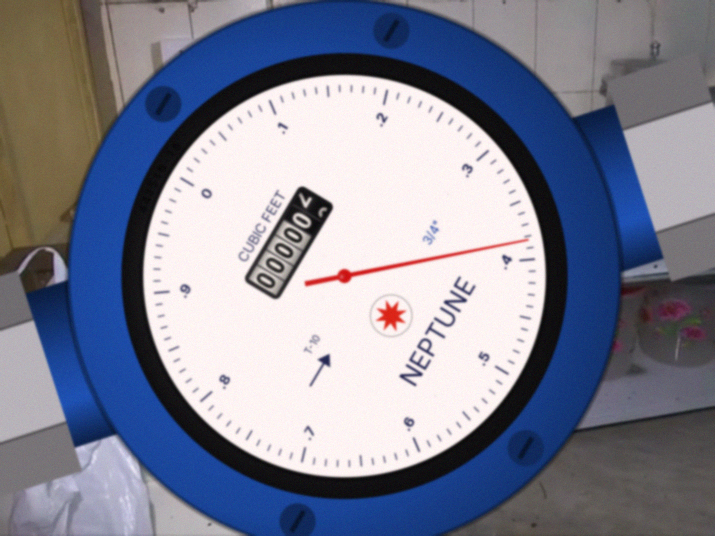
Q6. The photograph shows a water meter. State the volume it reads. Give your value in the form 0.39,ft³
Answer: 2.38,ft³
